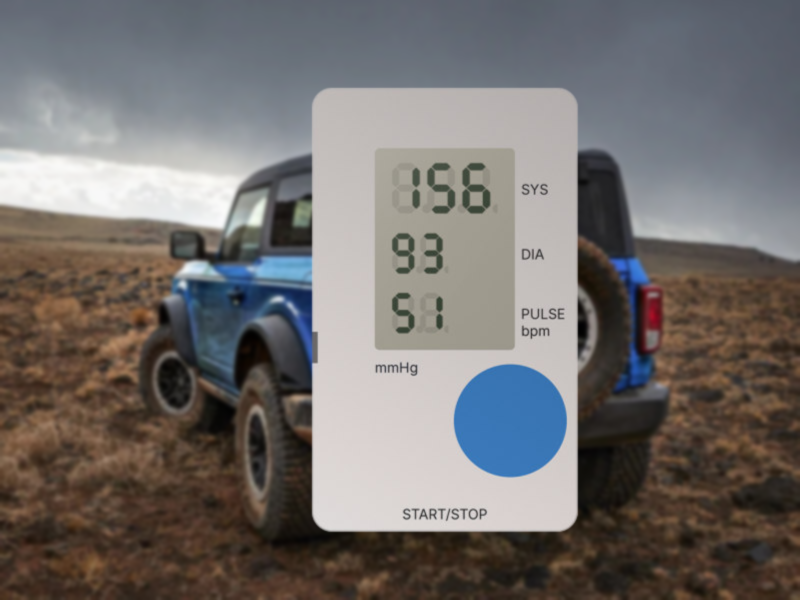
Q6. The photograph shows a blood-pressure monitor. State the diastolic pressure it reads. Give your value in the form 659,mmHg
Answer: 93,mmHg
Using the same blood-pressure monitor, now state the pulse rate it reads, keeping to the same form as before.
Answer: 51,bpm
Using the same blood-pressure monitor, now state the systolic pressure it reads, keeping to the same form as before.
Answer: 156,mmHg
